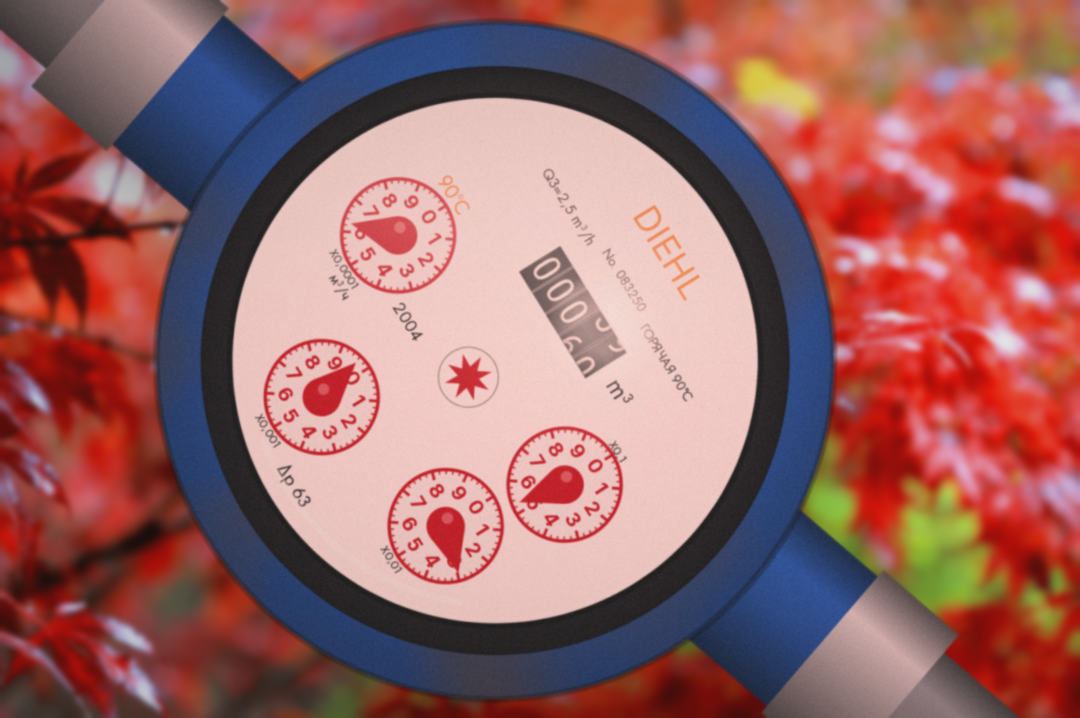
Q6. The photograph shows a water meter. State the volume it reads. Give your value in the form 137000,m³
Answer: 59.5296,m³
